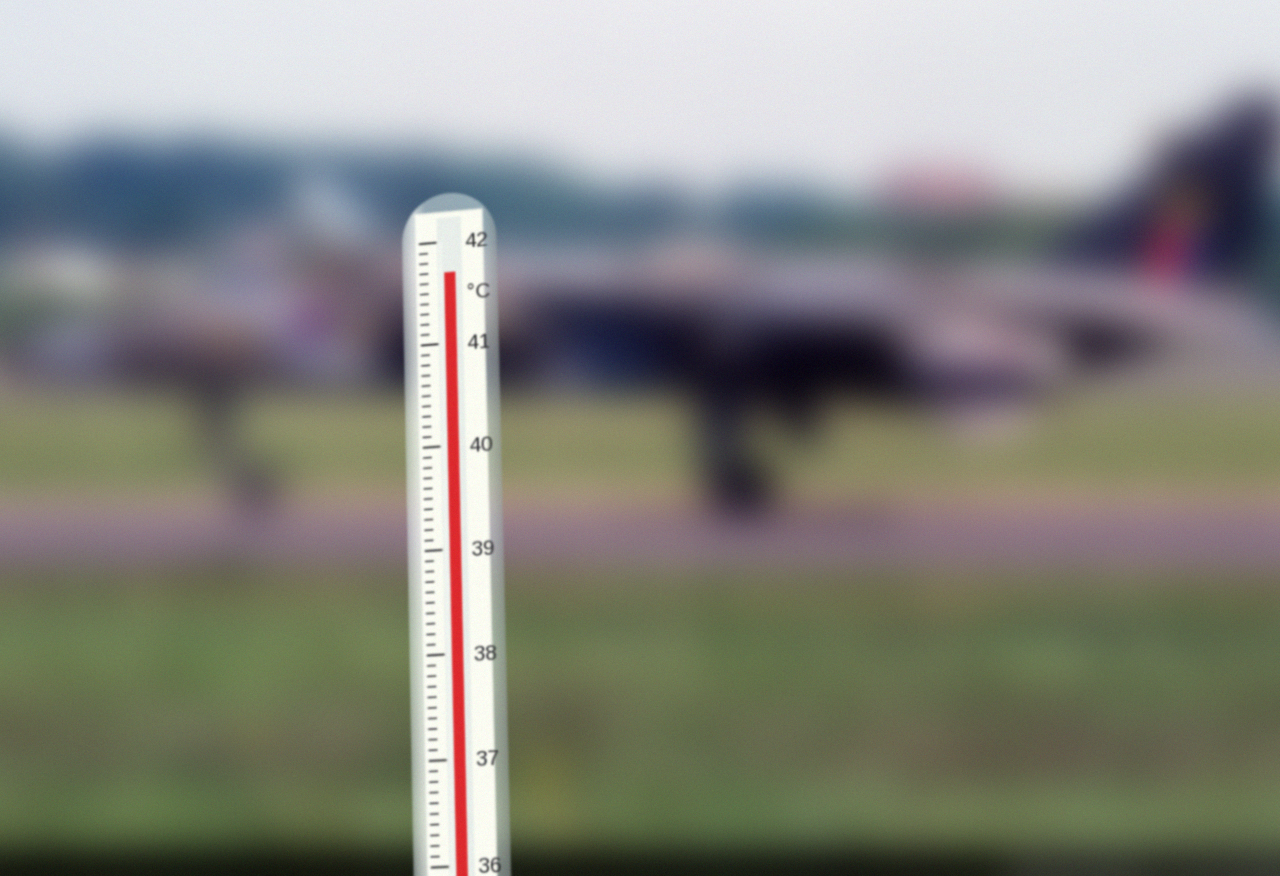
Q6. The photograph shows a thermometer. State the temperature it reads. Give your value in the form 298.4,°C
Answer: 41.7,°C
